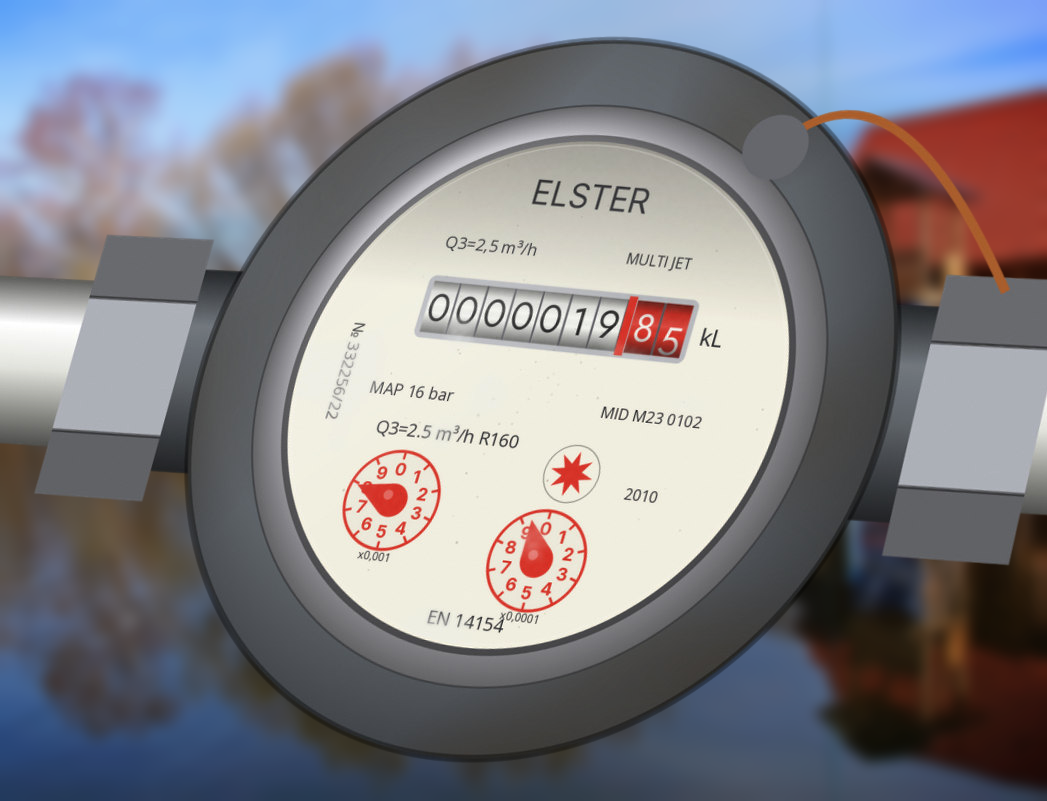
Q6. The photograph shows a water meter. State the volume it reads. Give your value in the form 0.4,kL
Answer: 19.8479,kL
